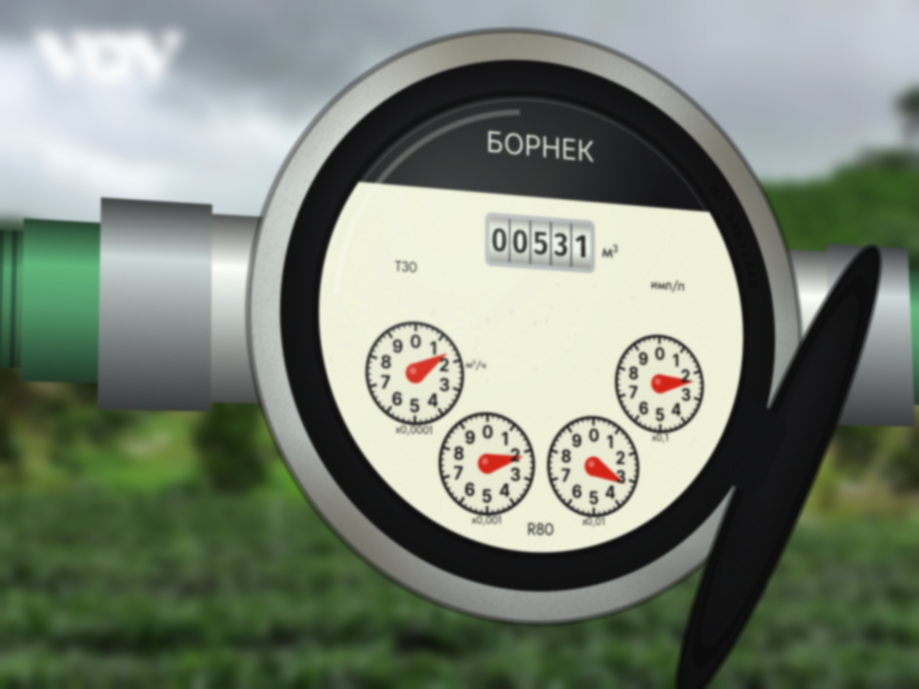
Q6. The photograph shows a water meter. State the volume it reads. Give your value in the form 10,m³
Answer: 531.2321,m³
